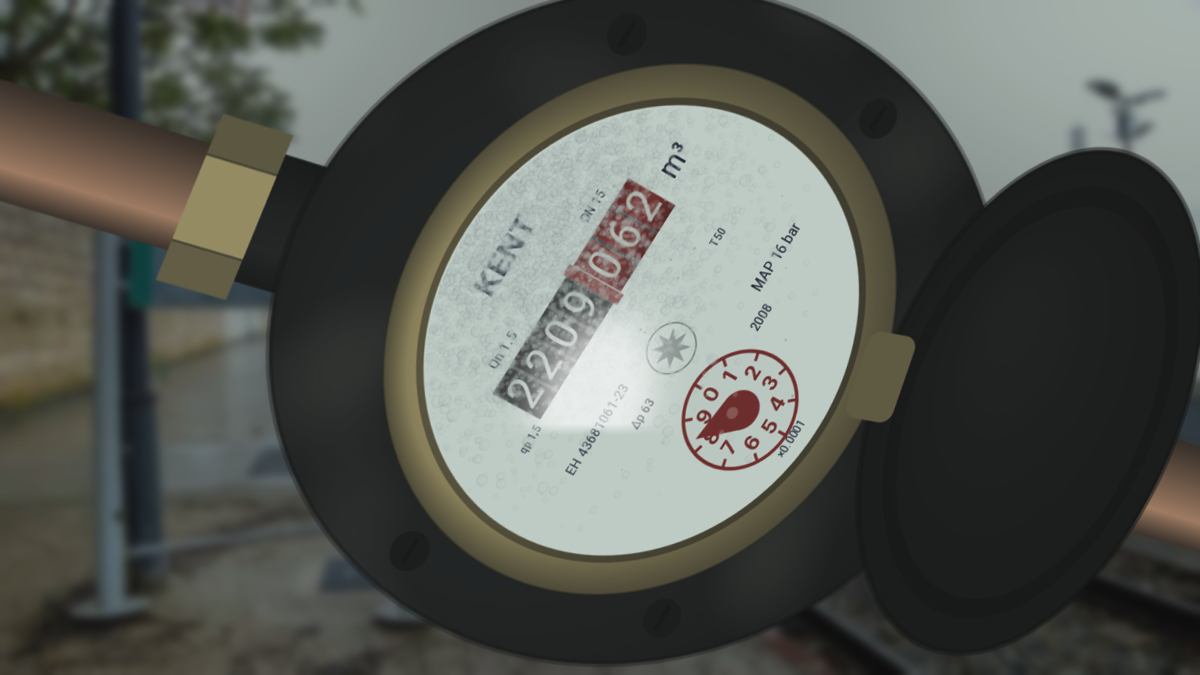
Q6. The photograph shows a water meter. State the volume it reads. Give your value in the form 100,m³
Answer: 2209.0628,m³
